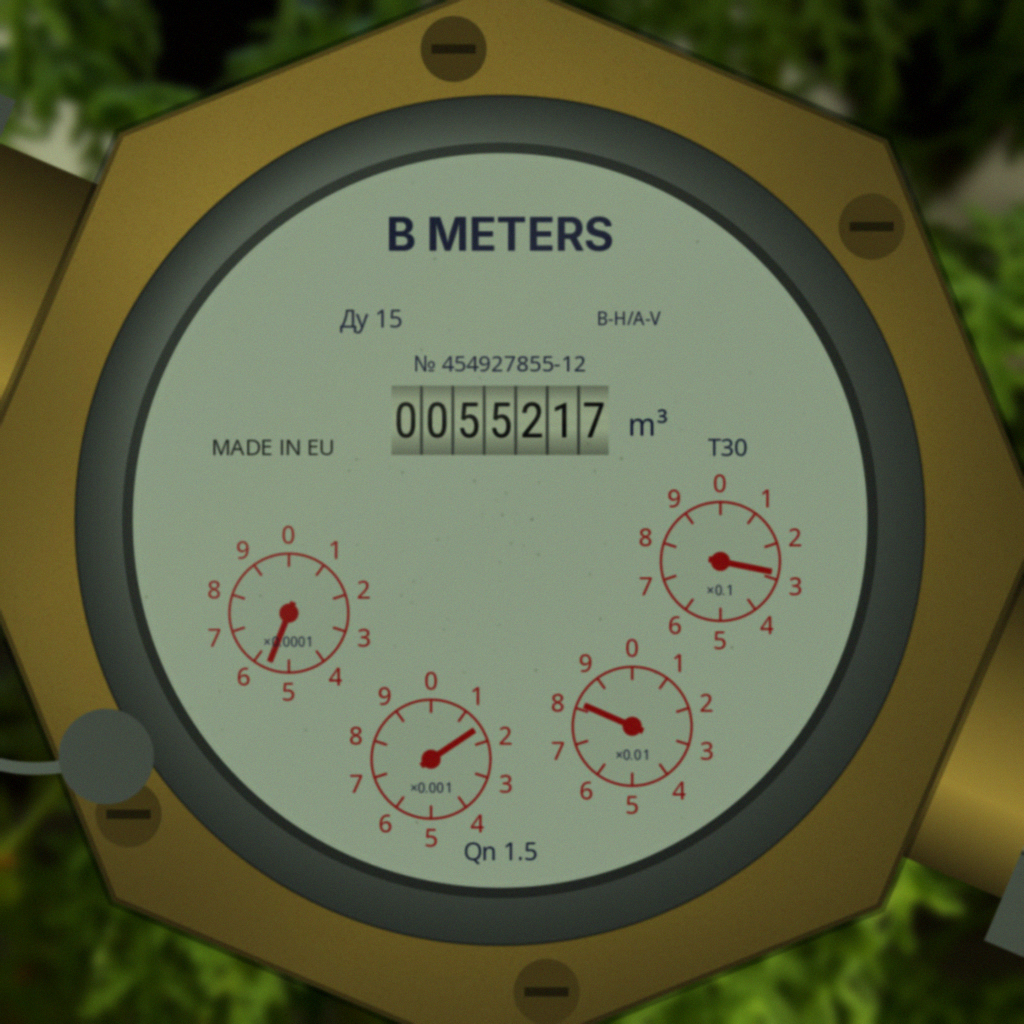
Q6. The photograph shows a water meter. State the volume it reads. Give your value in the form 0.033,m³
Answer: 55217.2815,m³
